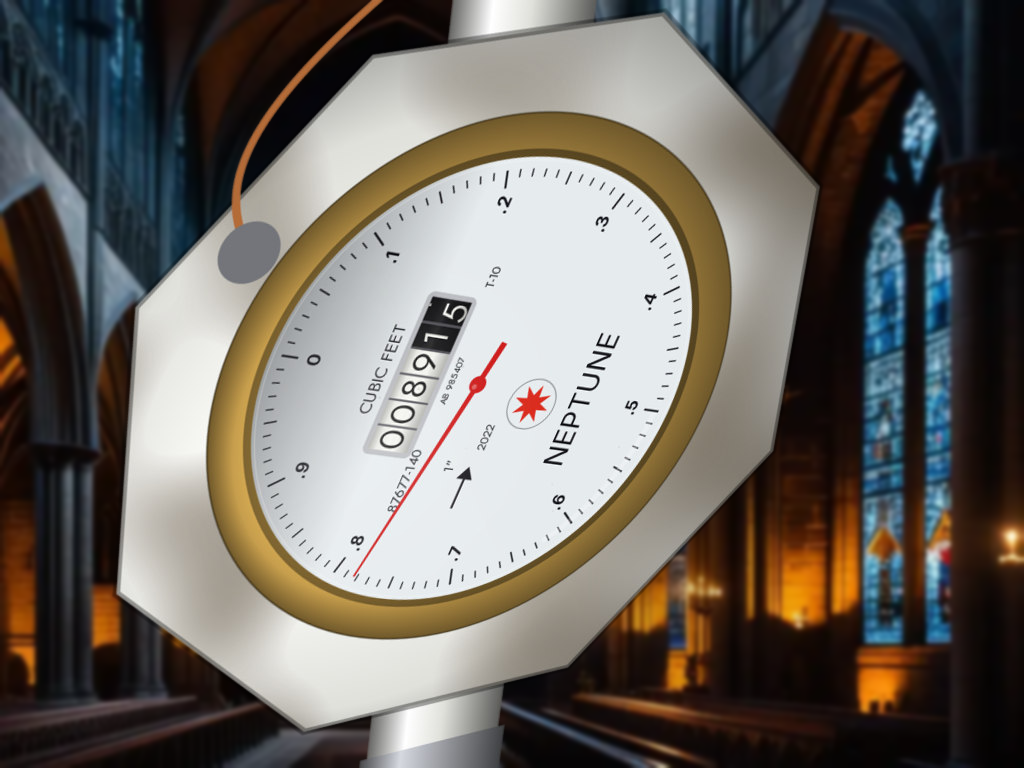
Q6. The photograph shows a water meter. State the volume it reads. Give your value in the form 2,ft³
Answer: 8914.78,ft³
